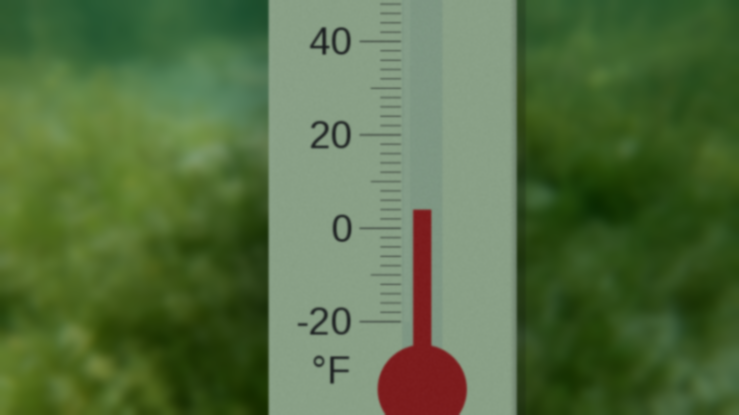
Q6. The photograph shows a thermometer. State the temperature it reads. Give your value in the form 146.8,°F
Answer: 4,°F
